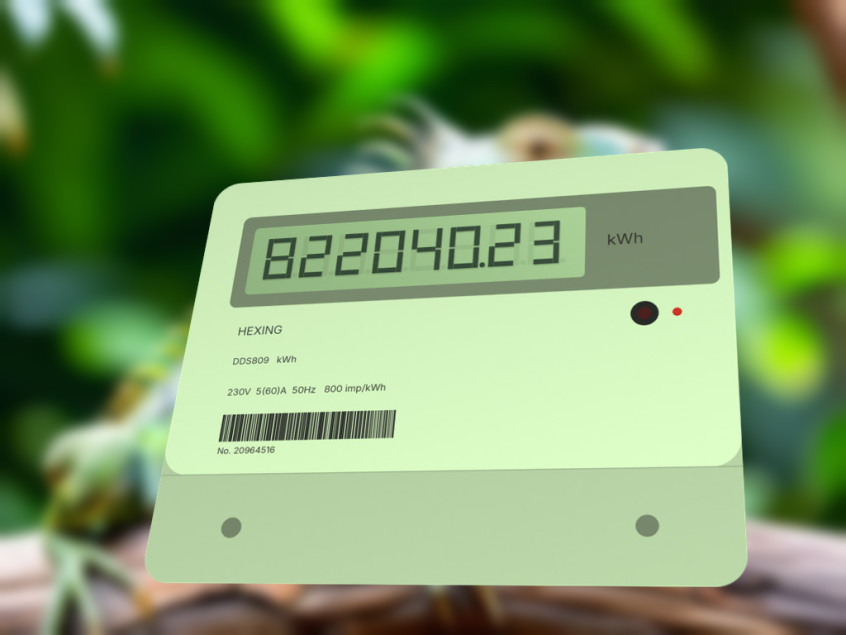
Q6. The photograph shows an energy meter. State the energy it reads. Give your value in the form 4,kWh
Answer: 822040.23,kWh
